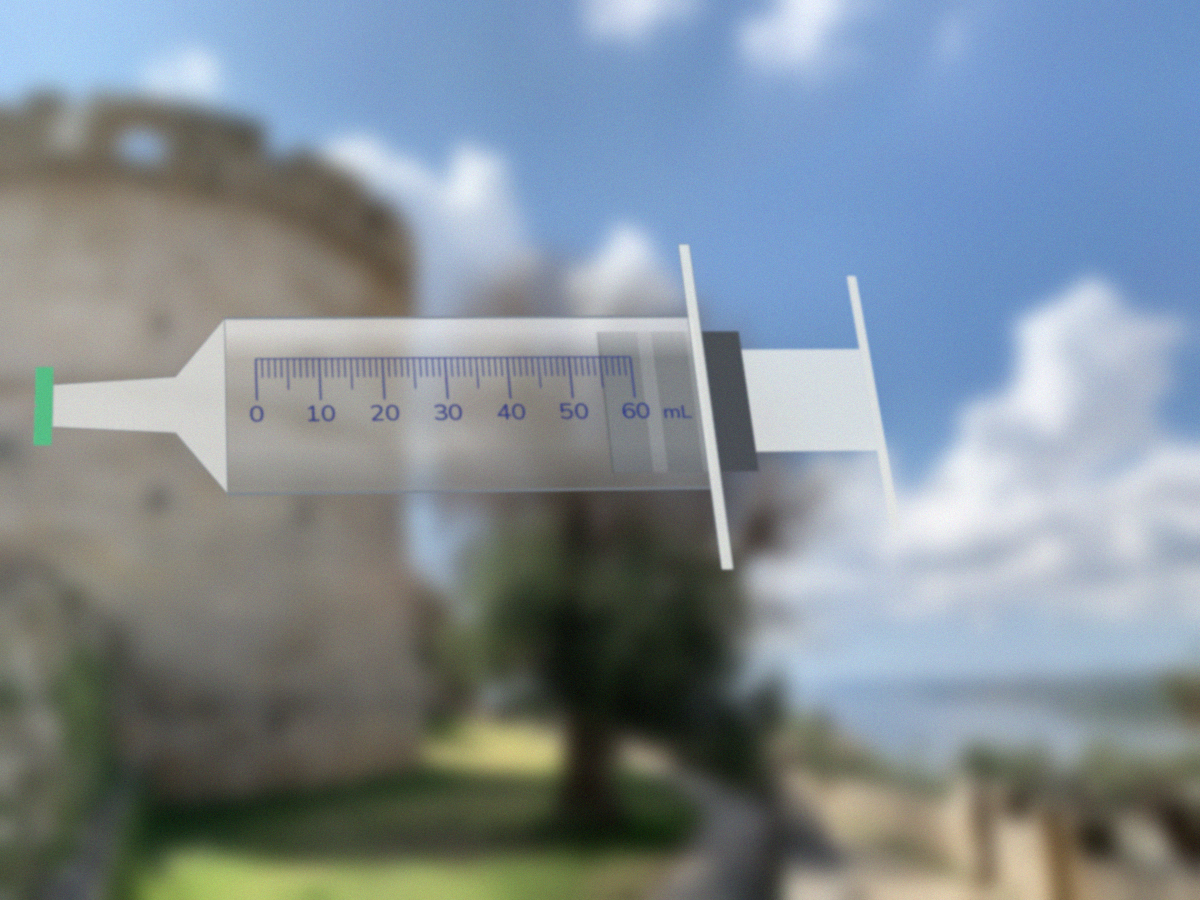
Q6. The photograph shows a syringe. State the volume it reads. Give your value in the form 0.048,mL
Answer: 55,mL
